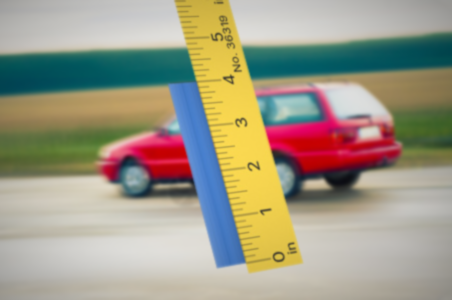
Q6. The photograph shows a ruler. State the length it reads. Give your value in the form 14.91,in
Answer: 4,in
